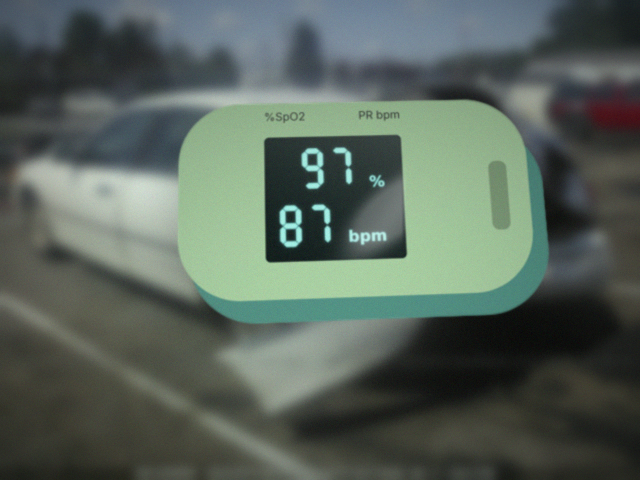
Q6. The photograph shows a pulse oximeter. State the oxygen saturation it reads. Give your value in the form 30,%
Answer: 97,%
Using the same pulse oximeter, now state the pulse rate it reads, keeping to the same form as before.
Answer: 87,bpm
